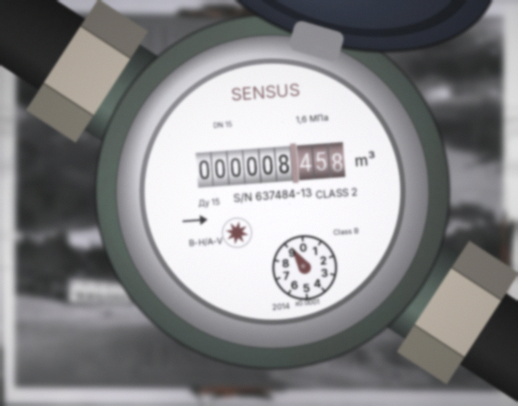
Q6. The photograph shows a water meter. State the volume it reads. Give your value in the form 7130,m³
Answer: 8.4579,m³
